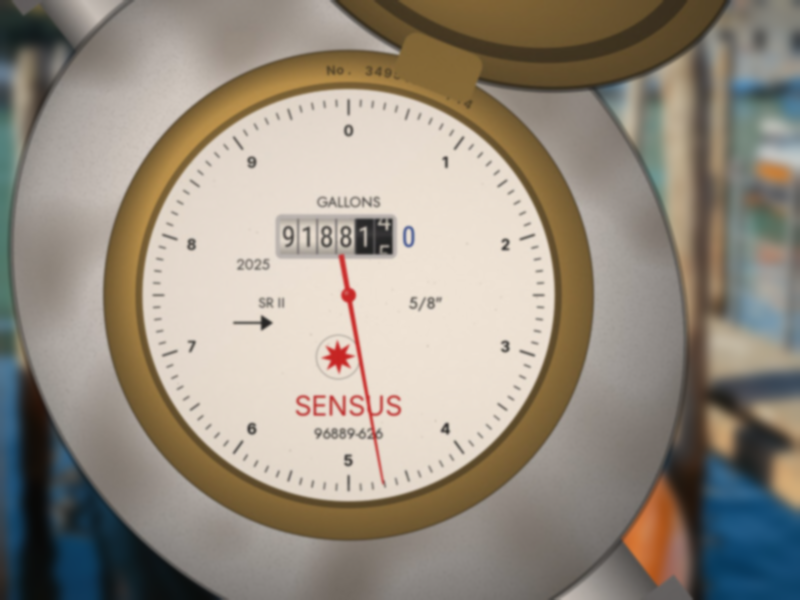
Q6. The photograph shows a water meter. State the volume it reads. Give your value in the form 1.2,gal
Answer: 9188144.7,gal
